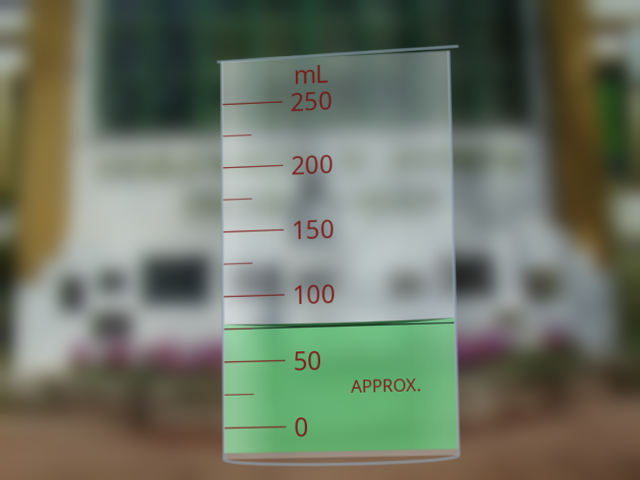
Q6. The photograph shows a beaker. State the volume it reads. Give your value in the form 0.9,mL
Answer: 75,mL
